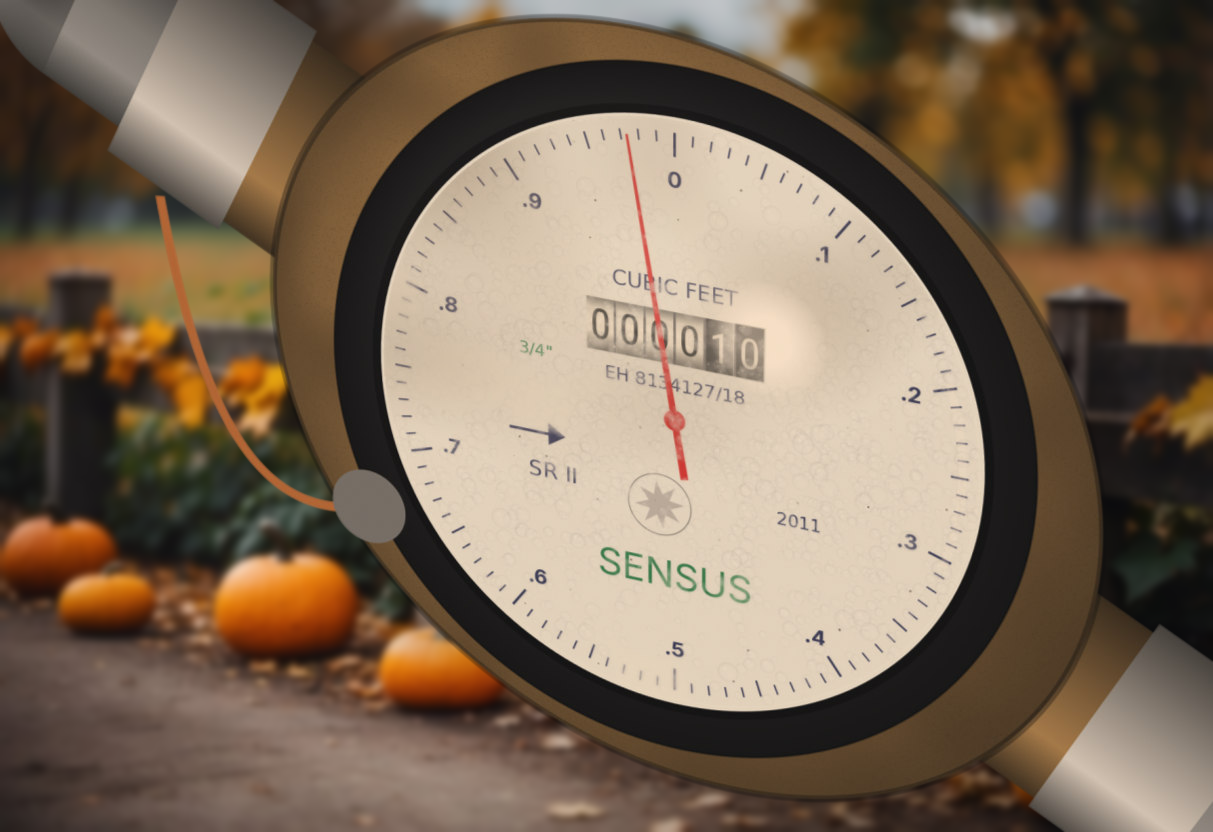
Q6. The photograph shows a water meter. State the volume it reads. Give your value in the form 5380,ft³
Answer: 9.97,ft³
